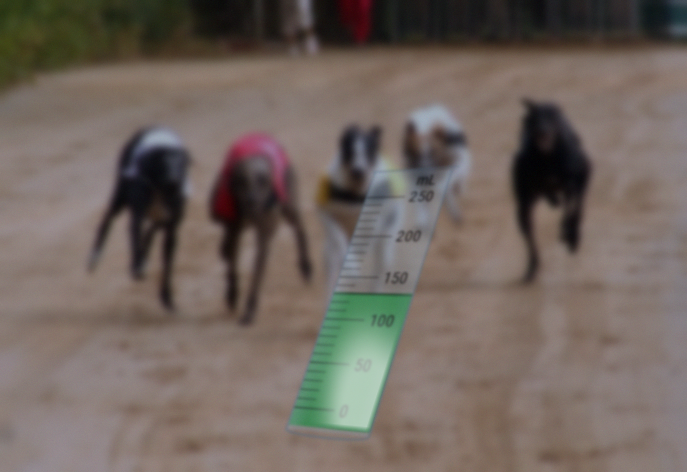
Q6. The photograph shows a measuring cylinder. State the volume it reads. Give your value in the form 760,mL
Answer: 130,mL
